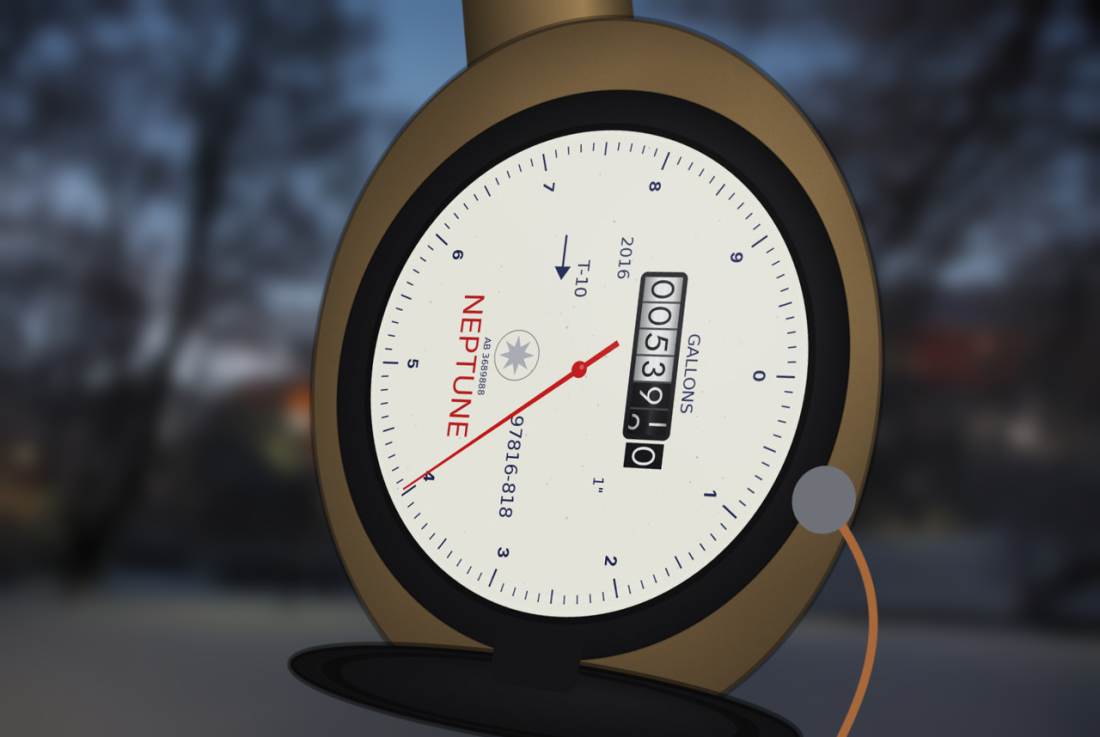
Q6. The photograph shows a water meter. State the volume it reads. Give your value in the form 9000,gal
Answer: 53914.0,gal
